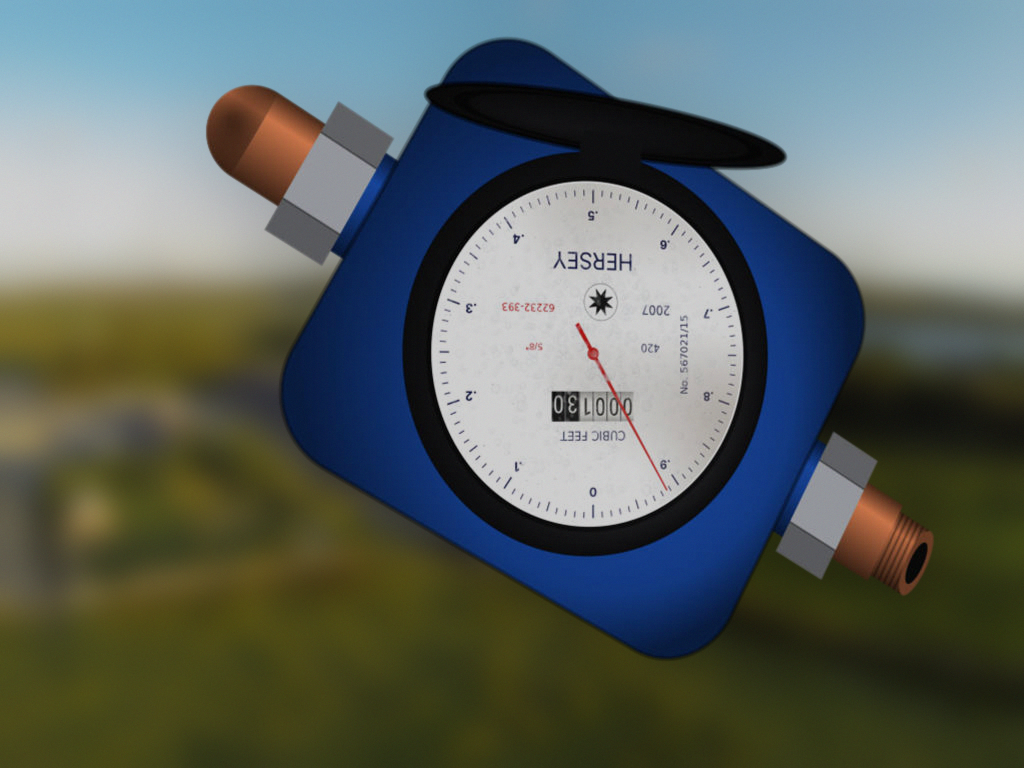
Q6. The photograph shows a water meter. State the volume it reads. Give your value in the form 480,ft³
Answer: 129.91,ft³
